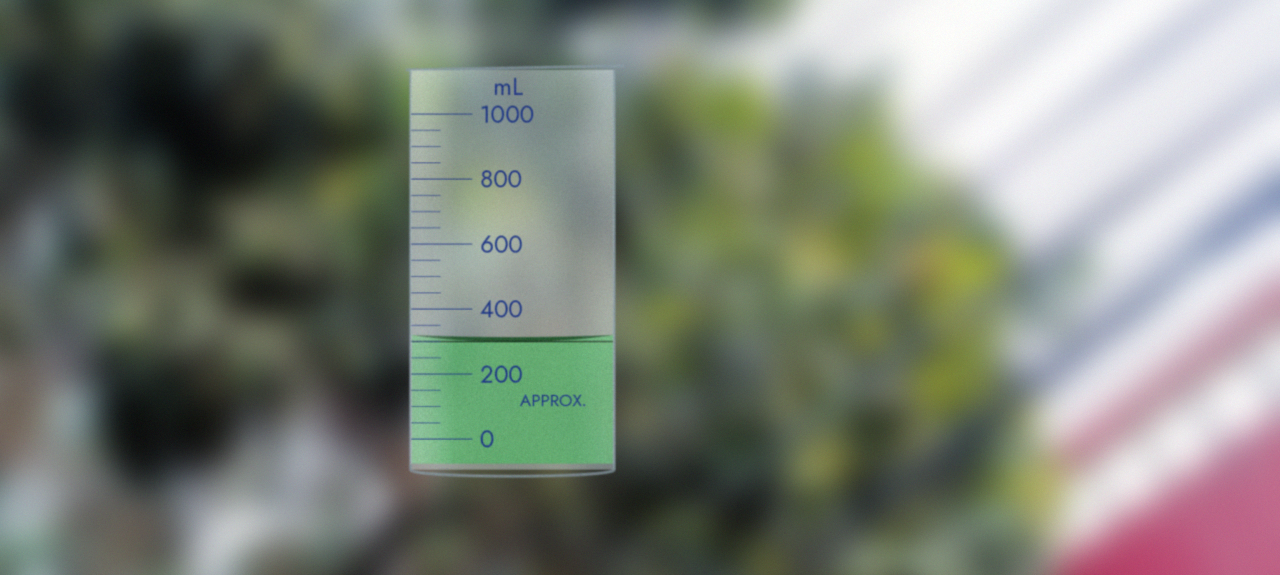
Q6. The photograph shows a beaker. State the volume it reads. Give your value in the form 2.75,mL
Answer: 300,mL
